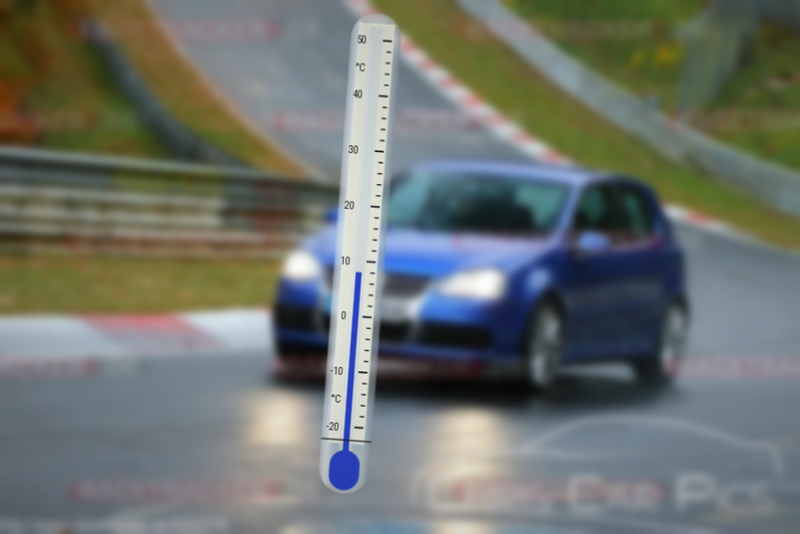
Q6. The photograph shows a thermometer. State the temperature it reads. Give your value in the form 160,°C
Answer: 8,°C
